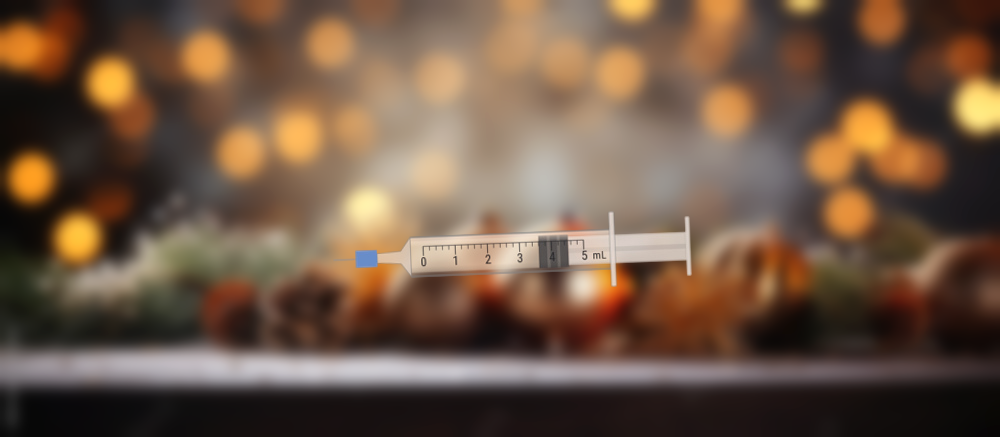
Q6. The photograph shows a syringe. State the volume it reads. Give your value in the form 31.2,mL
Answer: 3.6,mL
